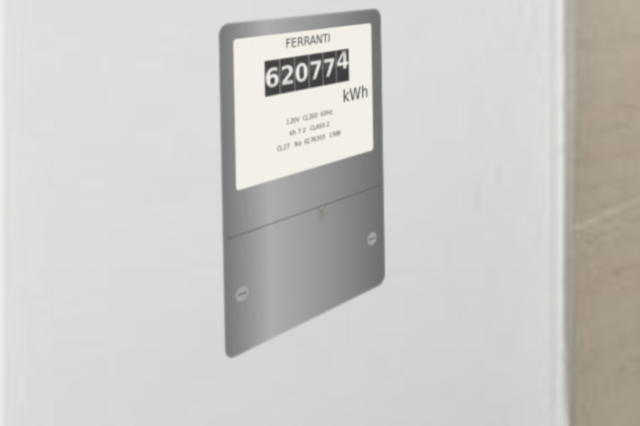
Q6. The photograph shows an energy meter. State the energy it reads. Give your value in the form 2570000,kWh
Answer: 620774,kWh
